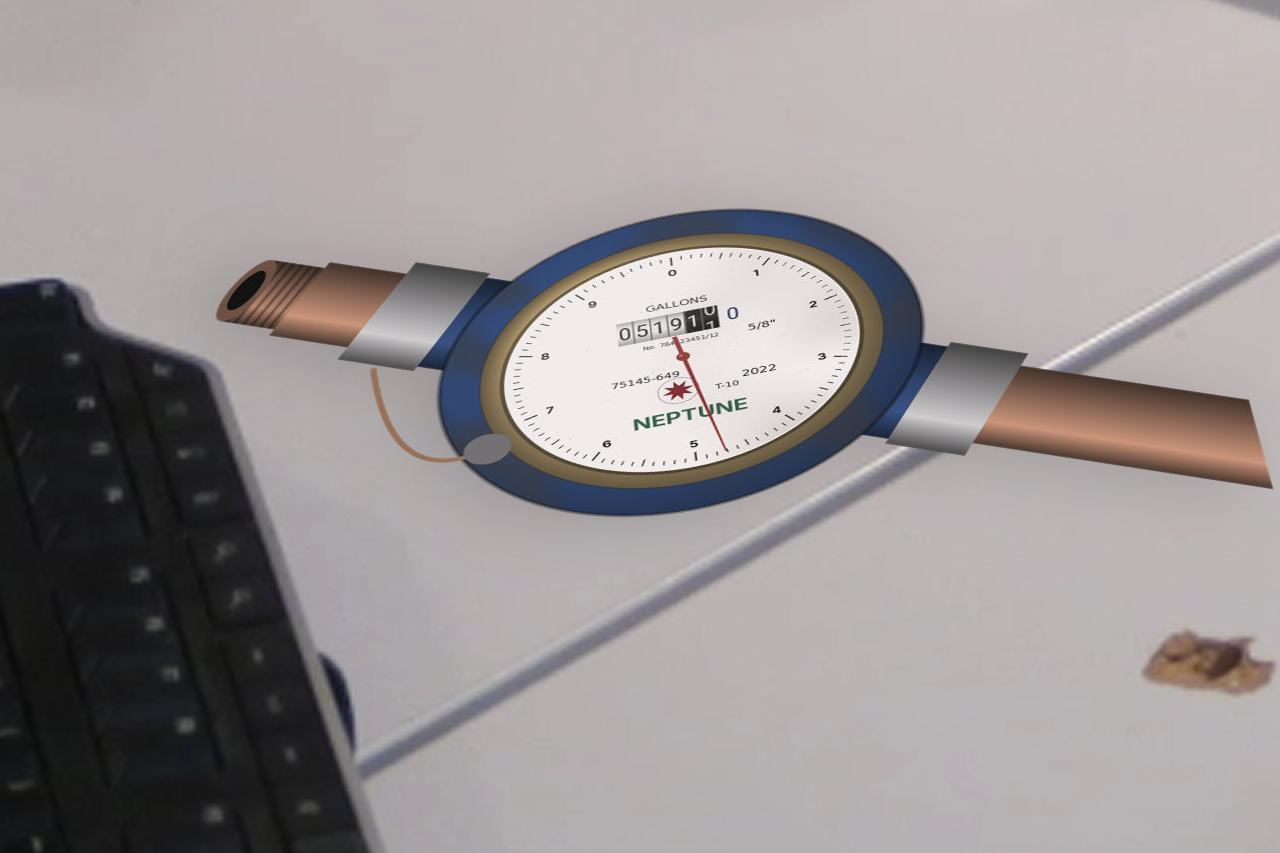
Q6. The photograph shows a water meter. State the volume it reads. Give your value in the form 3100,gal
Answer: 519104.7,gal
